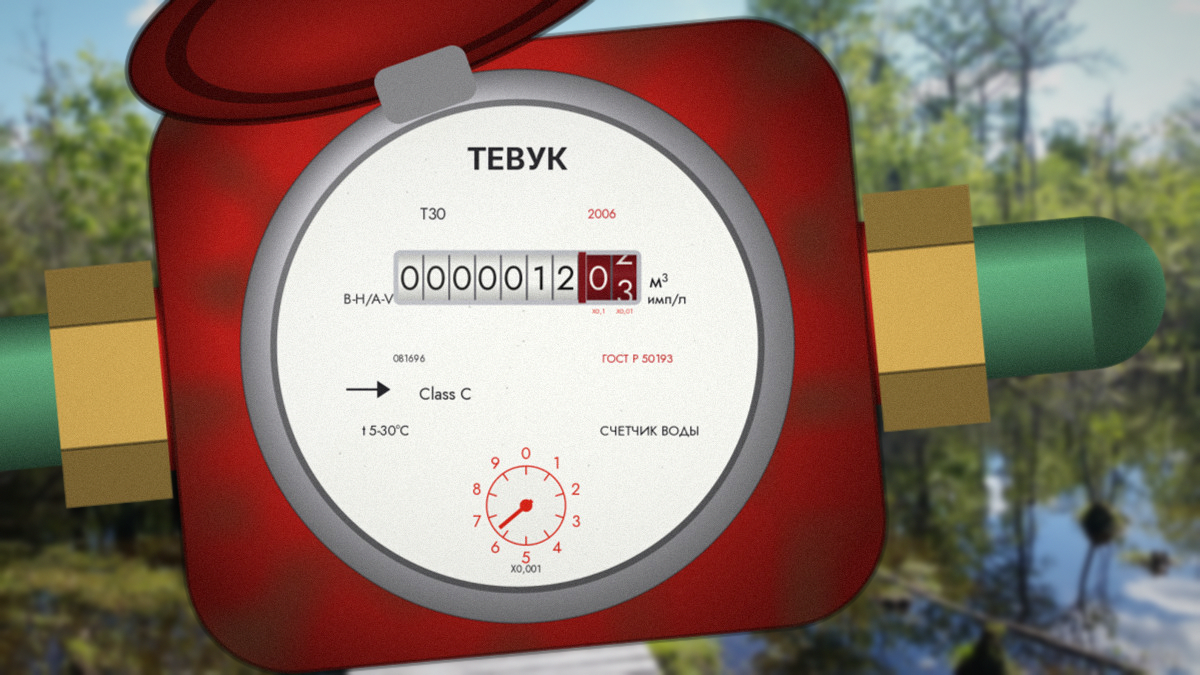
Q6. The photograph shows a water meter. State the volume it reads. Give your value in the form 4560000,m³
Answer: 12.026,m³
